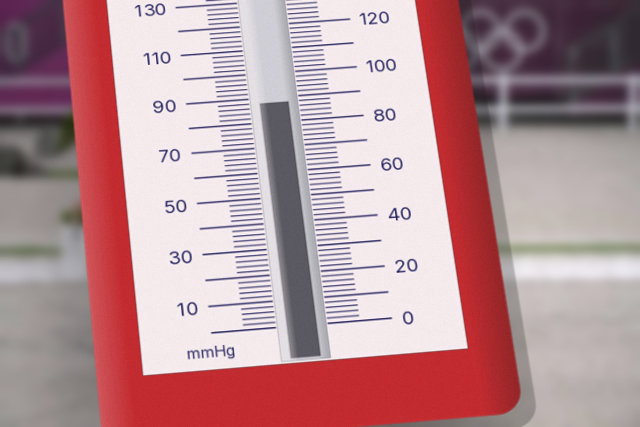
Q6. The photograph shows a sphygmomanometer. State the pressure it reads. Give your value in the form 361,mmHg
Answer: 88,mmHg
